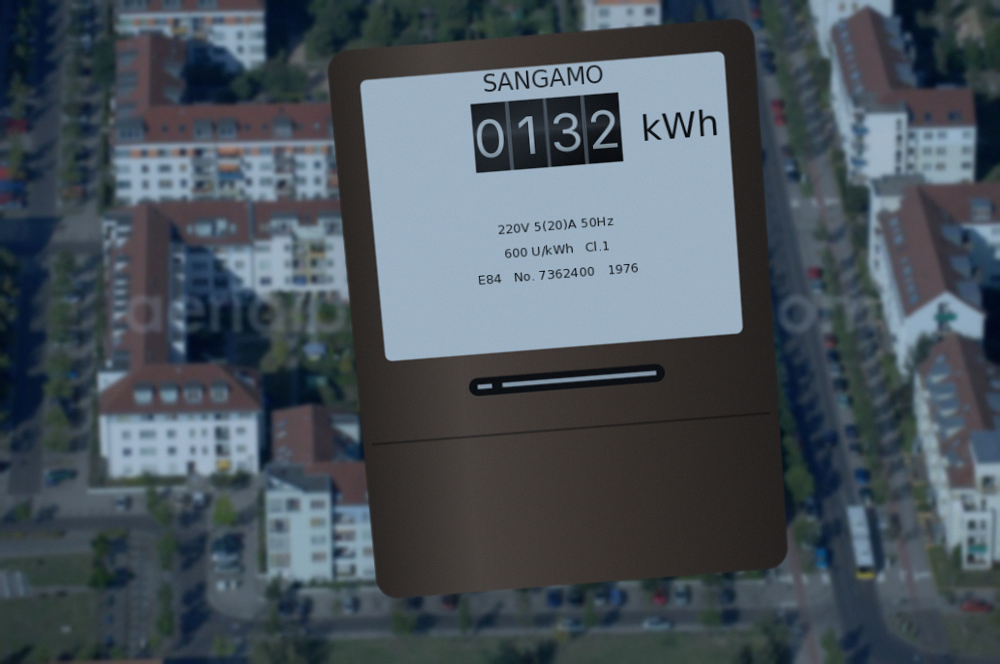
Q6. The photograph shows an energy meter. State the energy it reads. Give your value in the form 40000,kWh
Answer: 132,kWh
